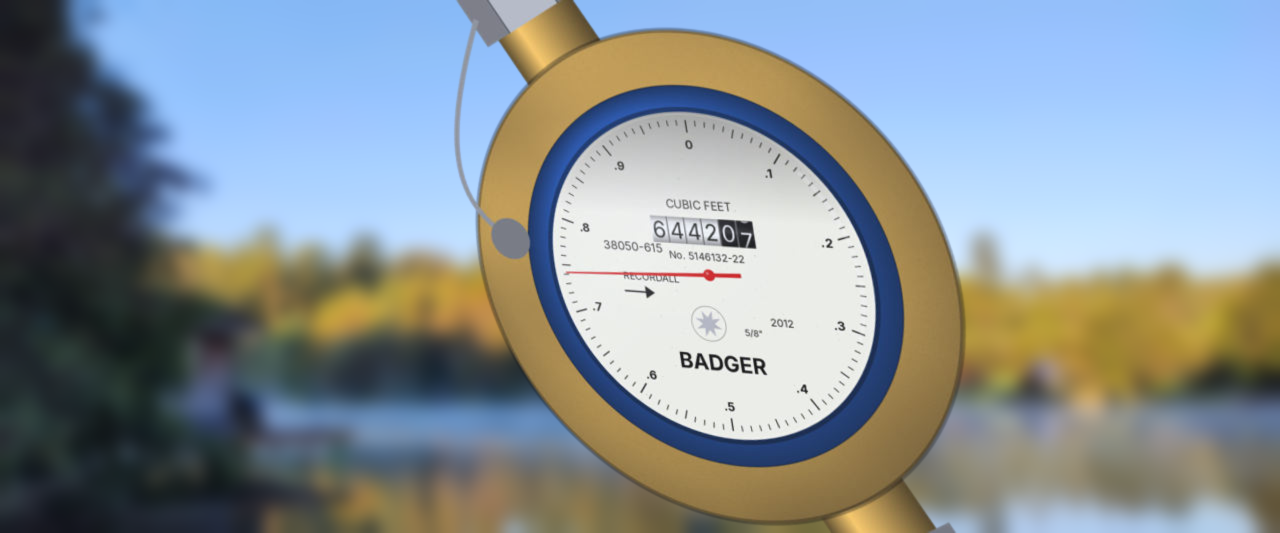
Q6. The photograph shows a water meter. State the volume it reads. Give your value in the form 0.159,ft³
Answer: 644206.74,ft³
